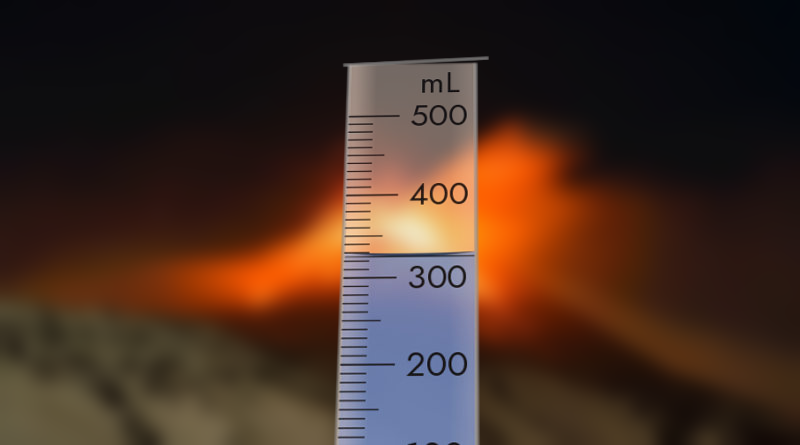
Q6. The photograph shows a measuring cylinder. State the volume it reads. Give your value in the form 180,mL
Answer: 325,mL
